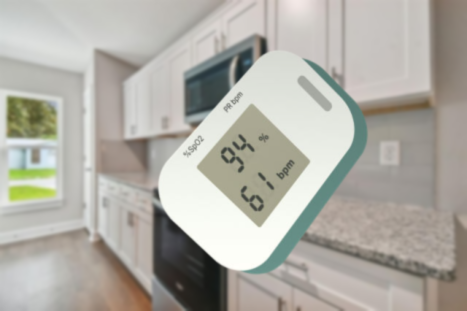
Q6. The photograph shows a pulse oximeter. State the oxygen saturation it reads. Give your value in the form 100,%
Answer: 94,%
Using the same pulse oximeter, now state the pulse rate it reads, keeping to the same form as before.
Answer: 61,bpm
